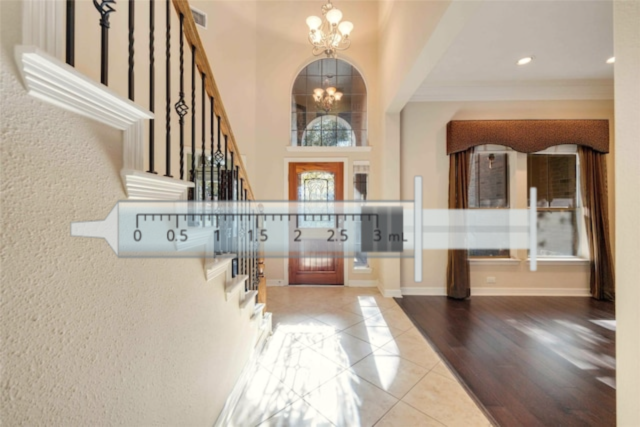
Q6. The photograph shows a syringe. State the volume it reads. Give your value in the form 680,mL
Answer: 2.8,mL
